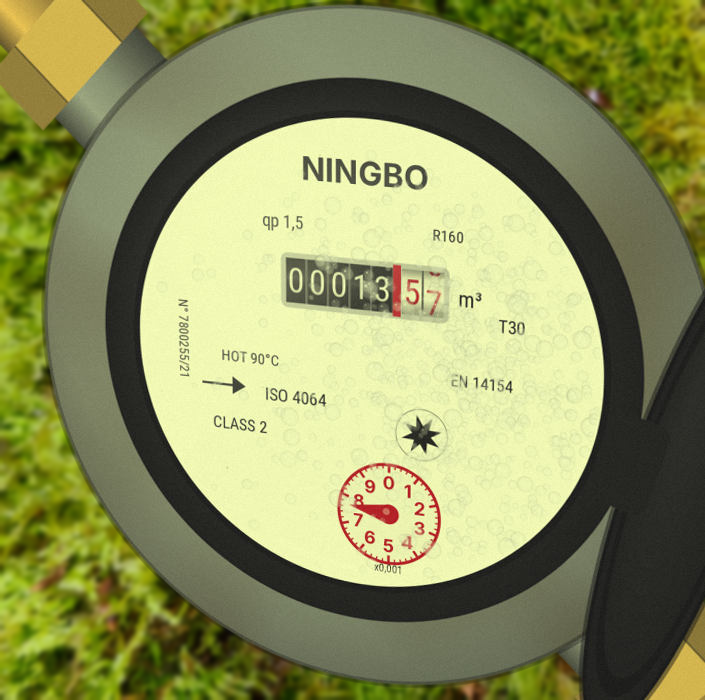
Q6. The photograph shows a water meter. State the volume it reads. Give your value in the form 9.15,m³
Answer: 13.567,m³
